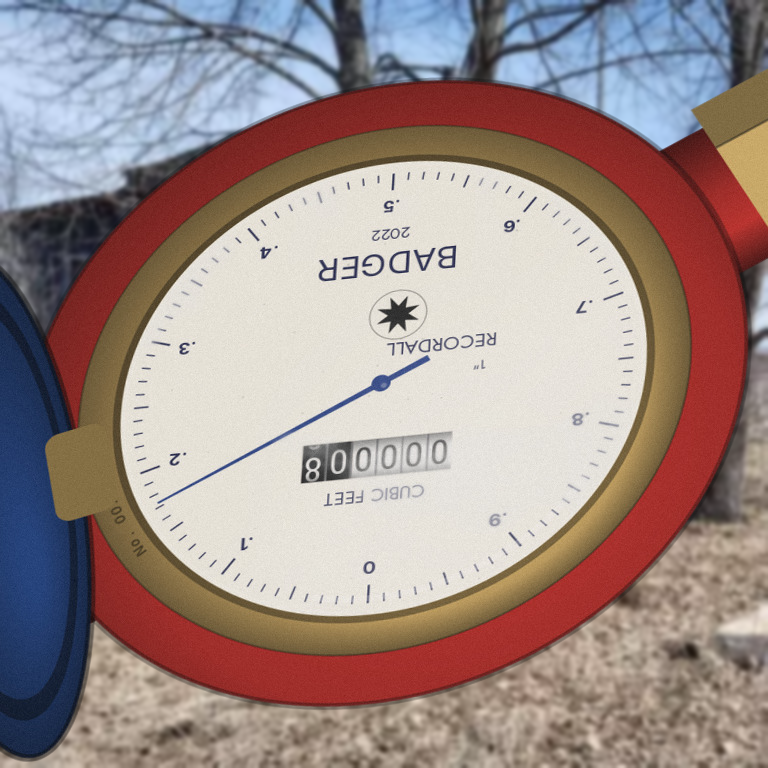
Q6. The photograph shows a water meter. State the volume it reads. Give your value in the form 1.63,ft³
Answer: 8.17,ft³
